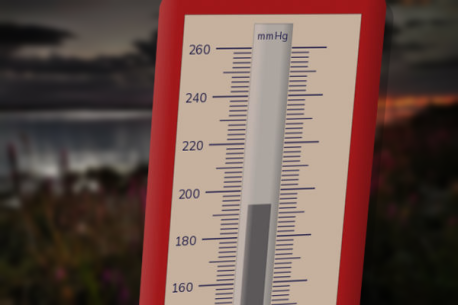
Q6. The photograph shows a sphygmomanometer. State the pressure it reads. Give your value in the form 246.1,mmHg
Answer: 194,mmHg
